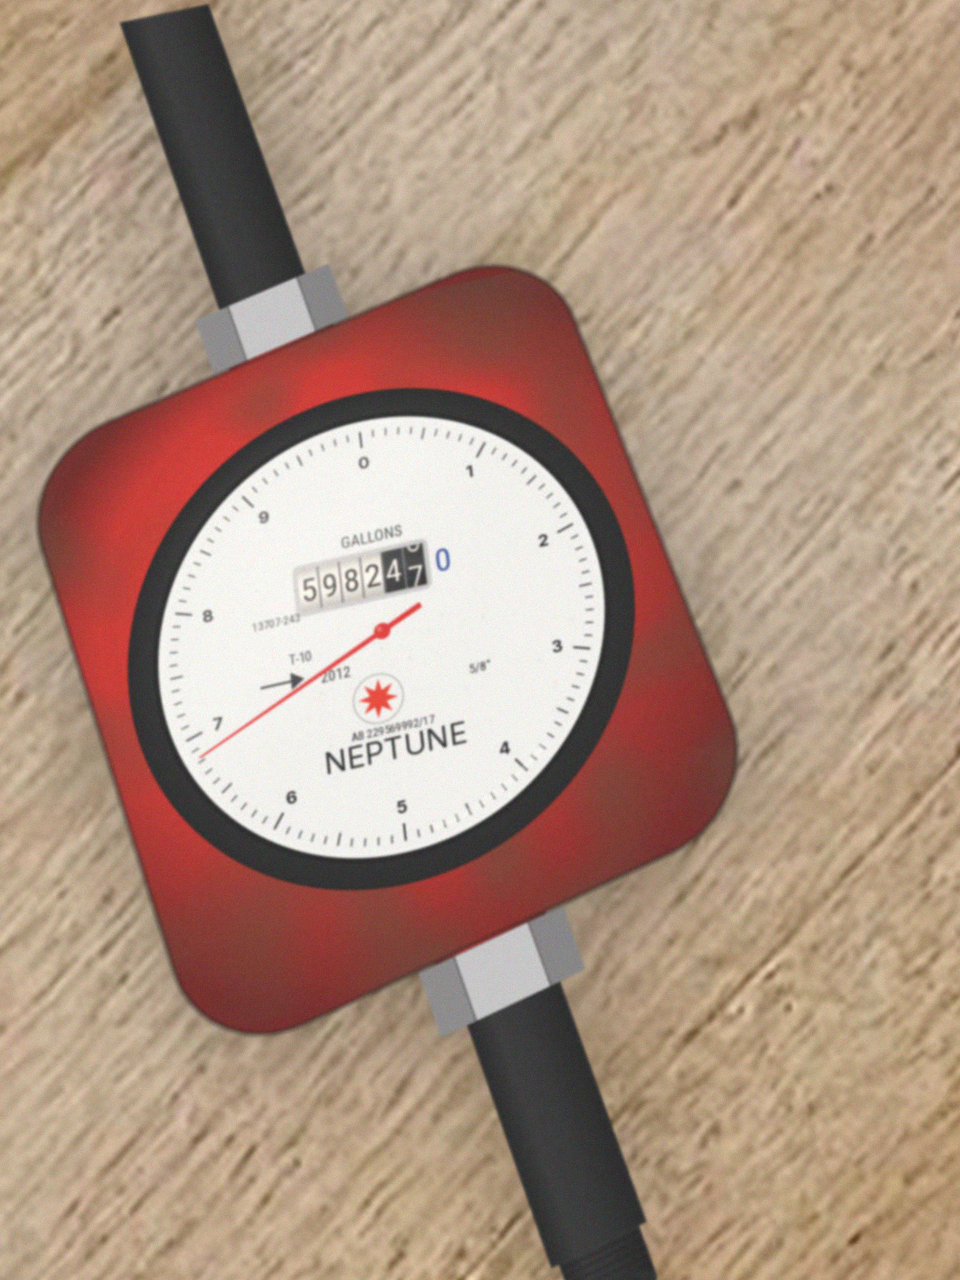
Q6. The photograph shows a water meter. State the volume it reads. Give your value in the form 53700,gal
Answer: 5982466.8,gal
